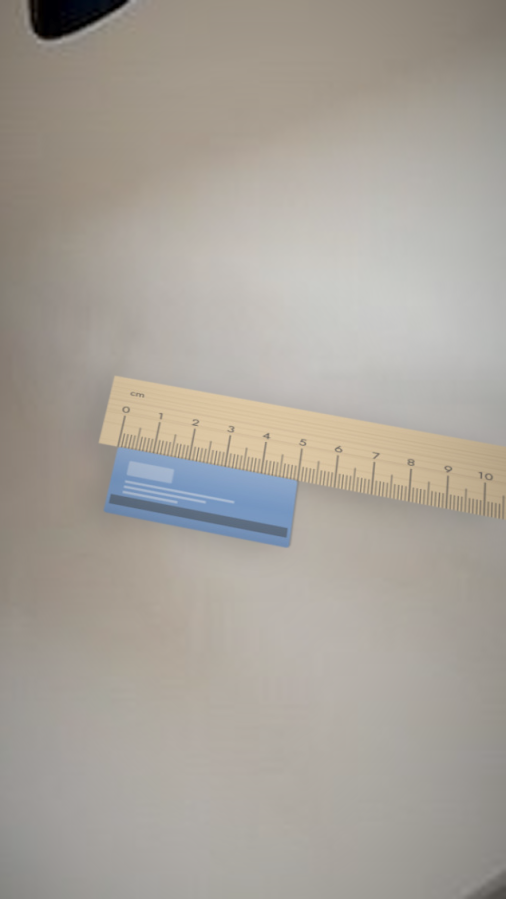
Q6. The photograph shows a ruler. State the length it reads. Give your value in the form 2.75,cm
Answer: 5,cm
